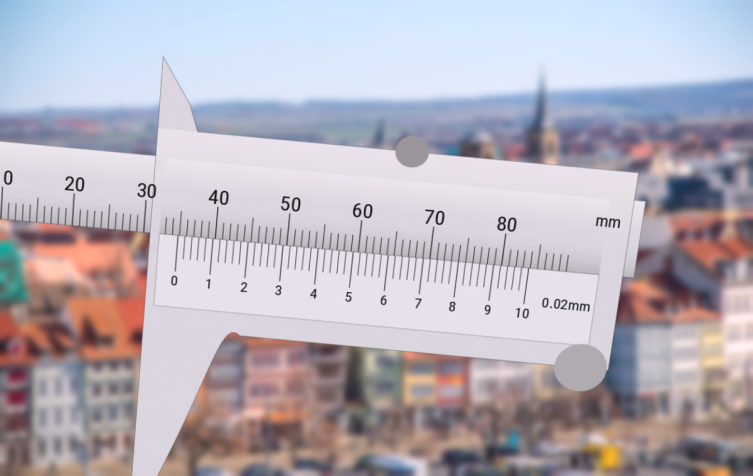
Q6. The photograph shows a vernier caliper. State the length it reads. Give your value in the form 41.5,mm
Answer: 34.8,mm
